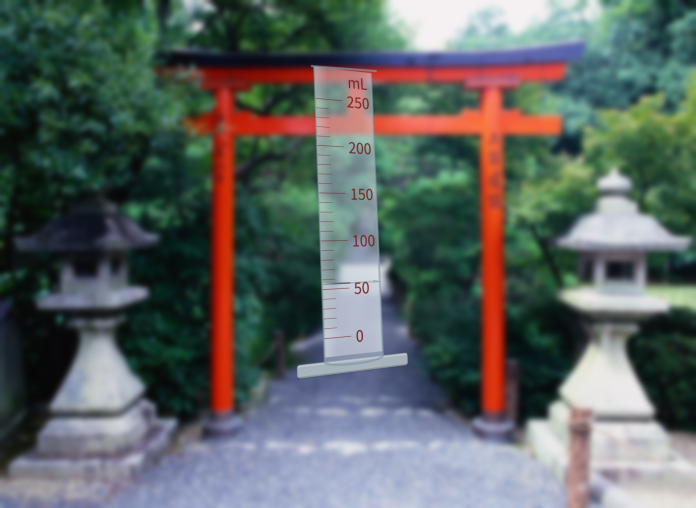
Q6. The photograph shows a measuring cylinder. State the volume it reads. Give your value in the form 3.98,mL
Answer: 55,mL
